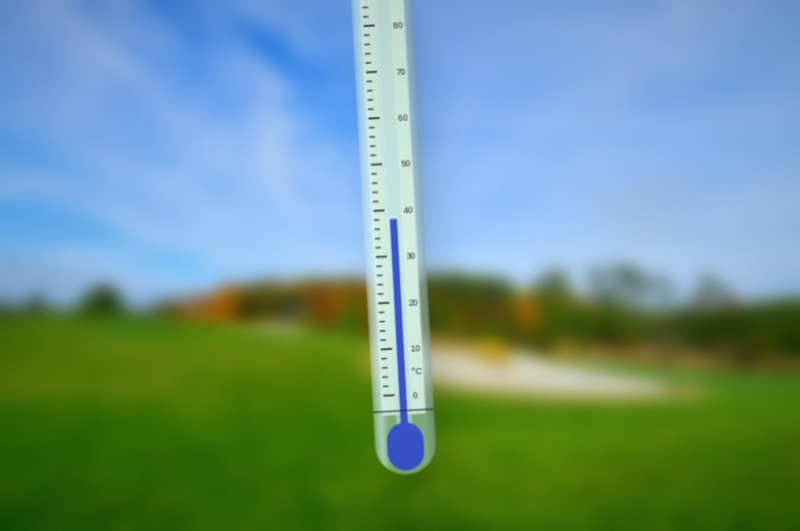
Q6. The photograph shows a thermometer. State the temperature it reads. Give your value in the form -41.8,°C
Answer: 38,°C
